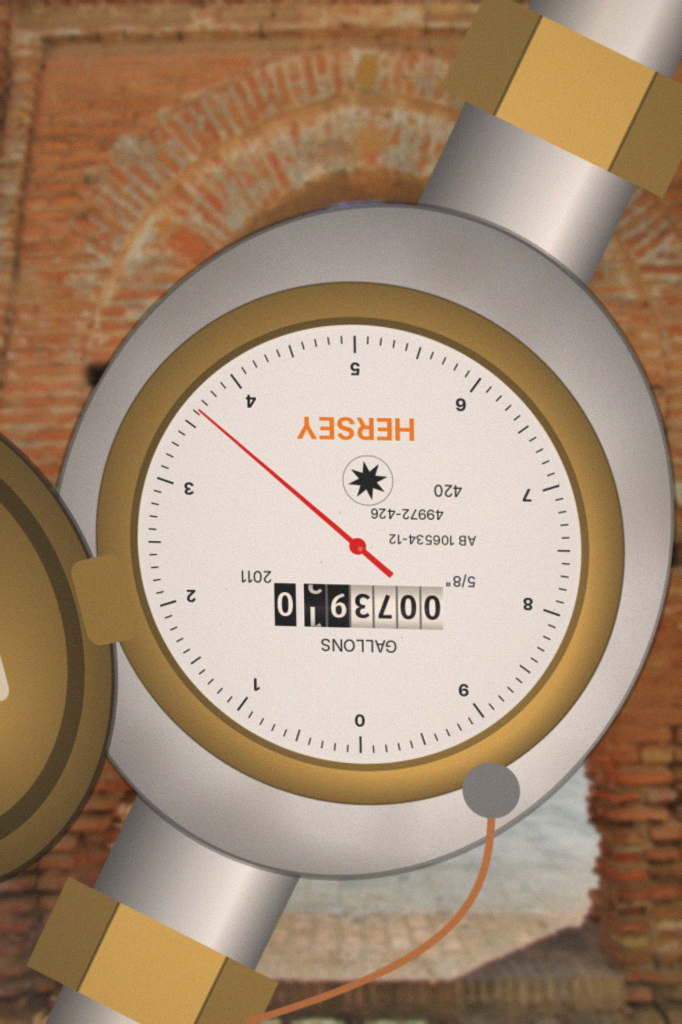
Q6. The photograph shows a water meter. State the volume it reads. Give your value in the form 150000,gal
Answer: 73913.6,gal
